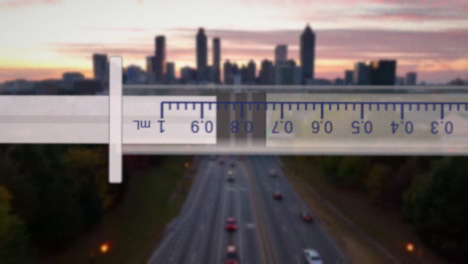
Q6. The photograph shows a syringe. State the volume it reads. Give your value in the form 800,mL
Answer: 0.74,mL
